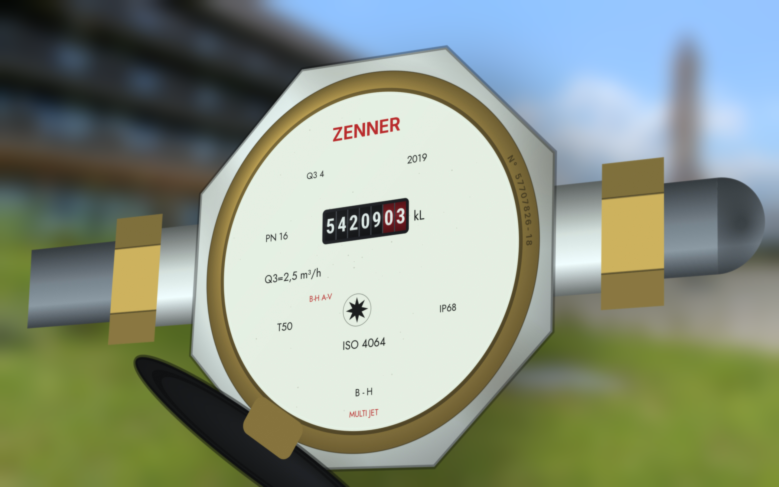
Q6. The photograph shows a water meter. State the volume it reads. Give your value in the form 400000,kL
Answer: 54209.03,kL
